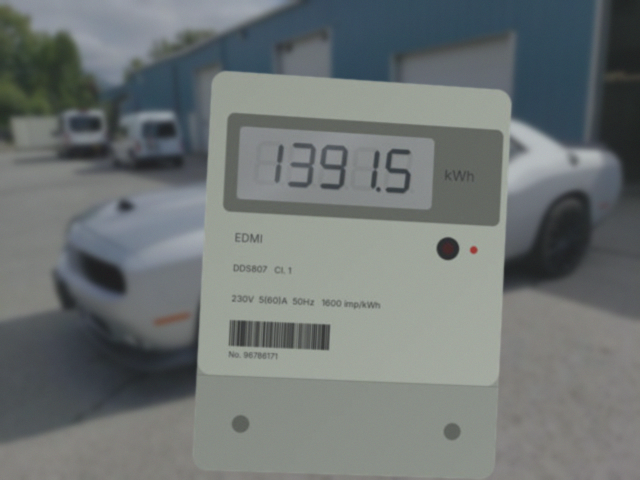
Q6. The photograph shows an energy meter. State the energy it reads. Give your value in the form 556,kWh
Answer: 1391.5,kWh
